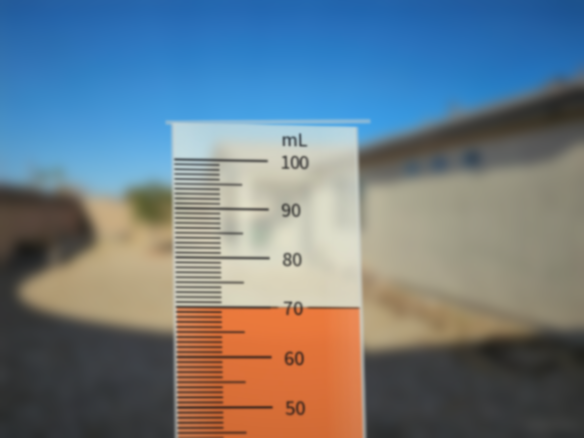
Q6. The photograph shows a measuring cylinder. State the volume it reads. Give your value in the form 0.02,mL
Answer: 70,mL
